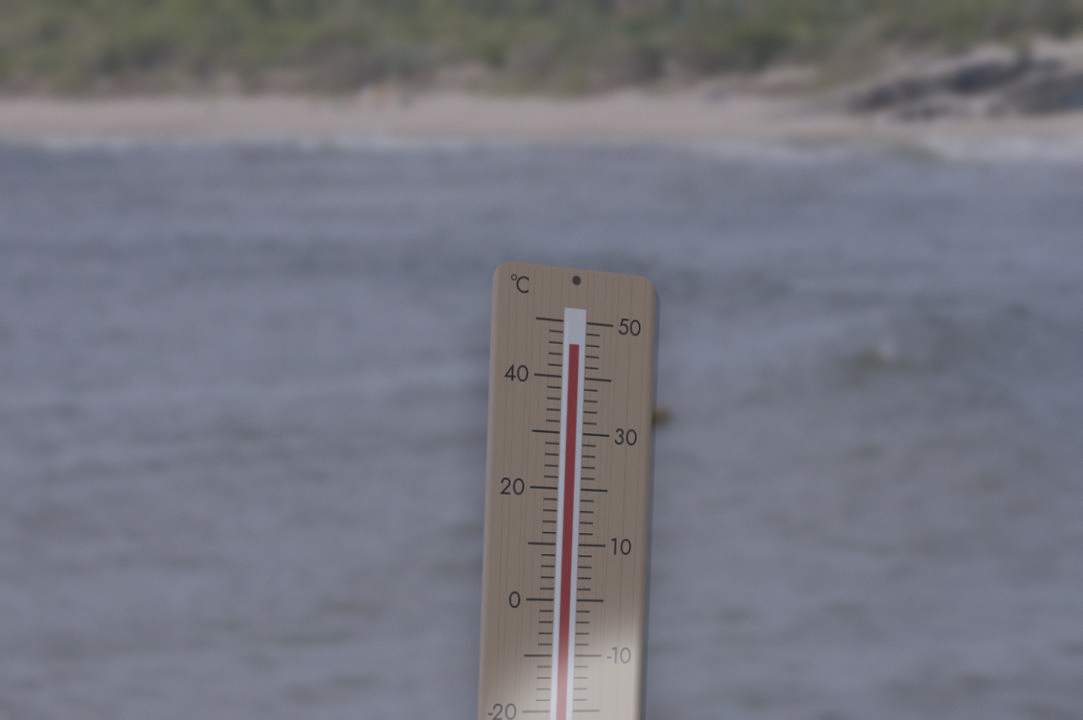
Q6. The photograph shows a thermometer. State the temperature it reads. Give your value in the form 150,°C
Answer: 46,°C
